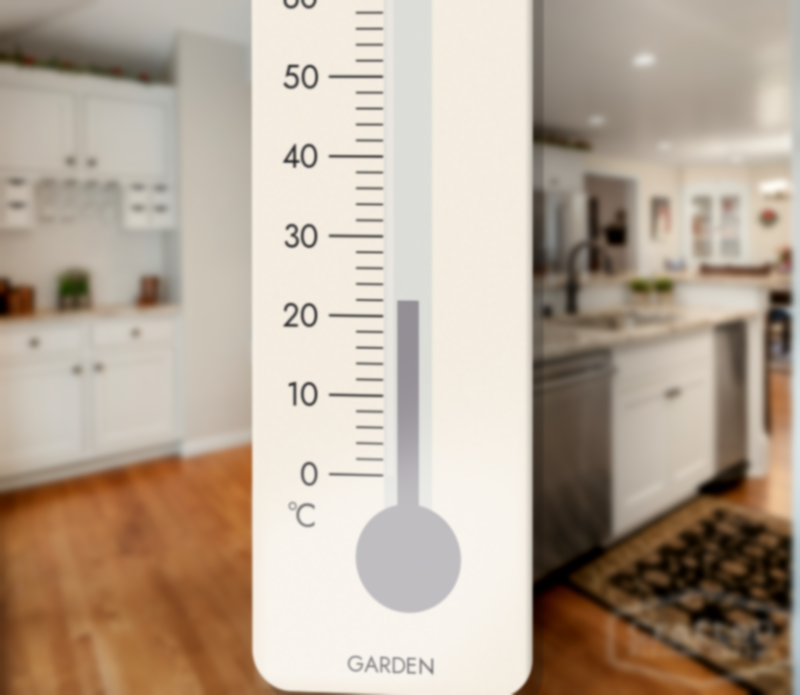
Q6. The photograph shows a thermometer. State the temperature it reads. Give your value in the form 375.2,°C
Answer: 22,°C
